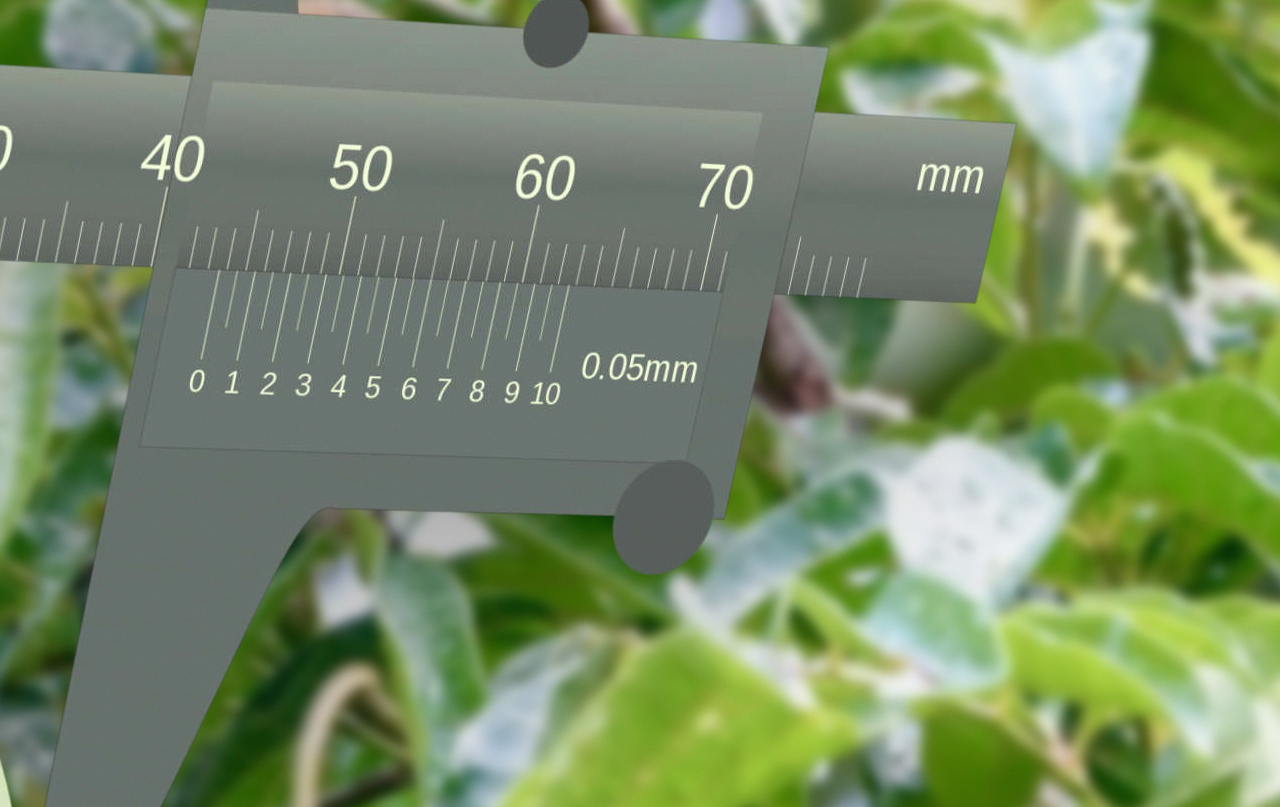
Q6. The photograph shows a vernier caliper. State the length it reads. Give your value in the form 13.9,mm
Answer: 43.6,mm
